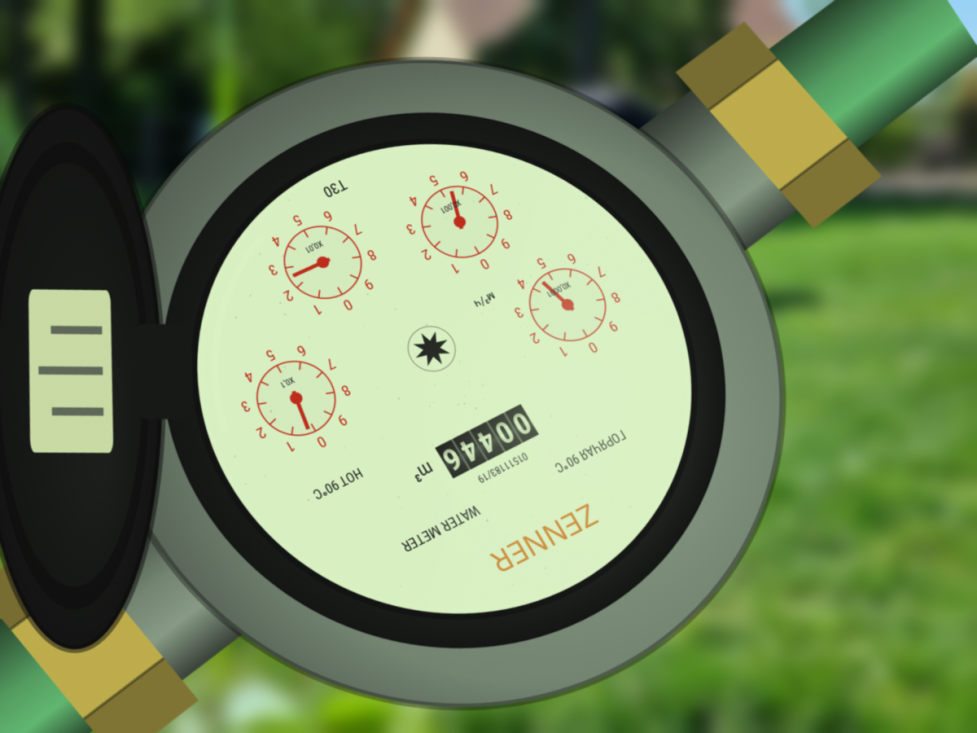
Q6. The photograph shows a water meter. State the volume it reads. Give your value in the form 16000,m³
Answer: 446.0254,m³
